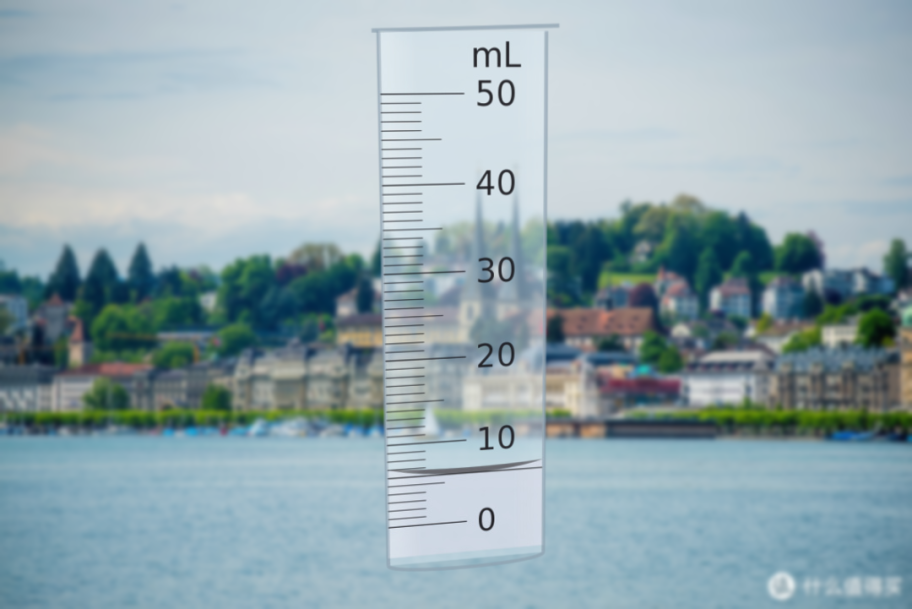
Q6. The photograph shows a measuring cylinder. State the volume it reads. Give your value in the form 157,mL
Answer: 6,mL
